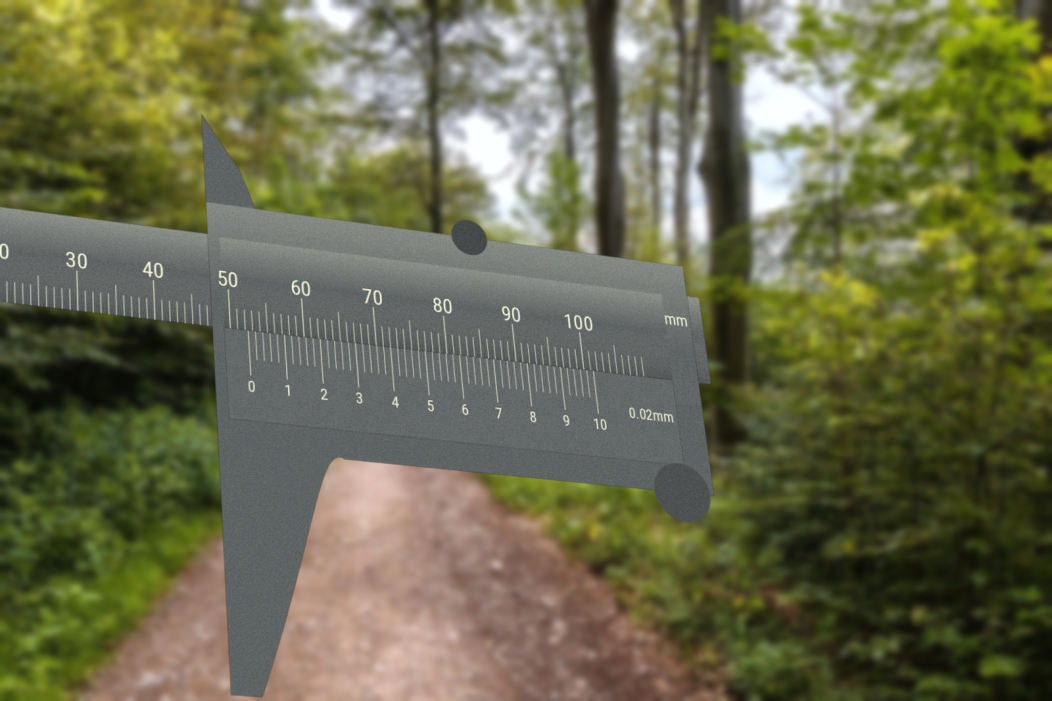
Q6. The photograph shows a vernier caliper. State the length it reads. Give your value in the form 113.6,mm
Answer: 52.4,mm
